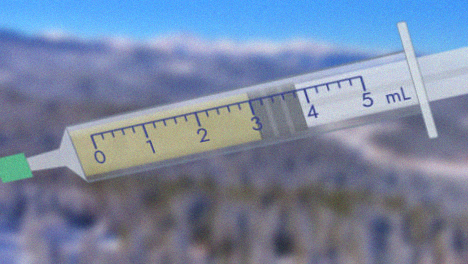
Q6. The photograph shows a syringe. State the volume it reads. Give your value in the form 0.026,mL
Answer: 3,mL
